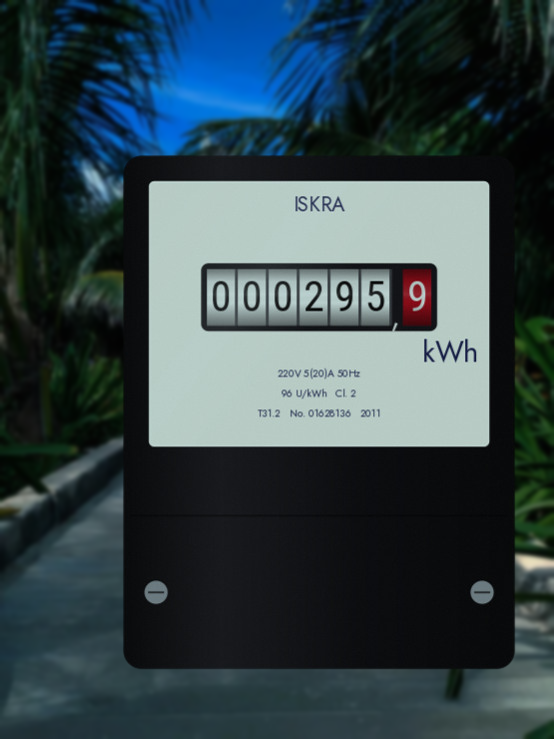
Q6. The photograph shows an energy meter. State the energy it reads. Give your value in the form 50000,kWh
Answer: 295.9,kWh
